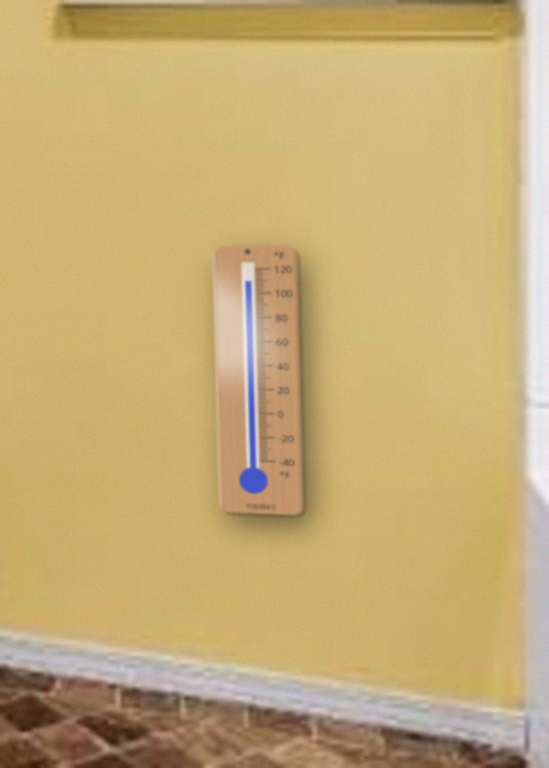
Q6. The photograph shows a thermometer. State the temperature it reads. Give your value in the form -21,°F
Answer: 110,°F
